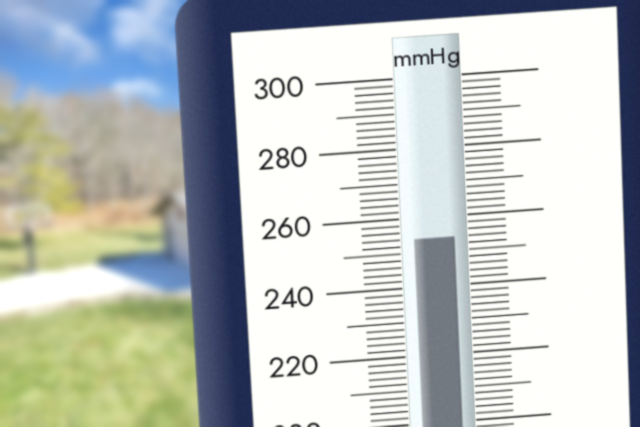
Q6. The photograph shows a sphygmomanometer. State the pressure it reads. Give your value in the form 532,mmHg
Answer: 254,mmHg
